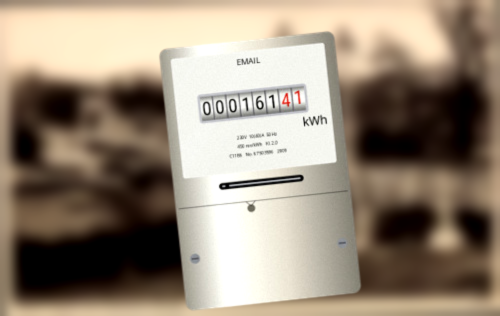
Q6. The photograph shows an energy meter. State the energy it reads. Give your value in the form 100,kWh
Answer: 161.41,kWh
